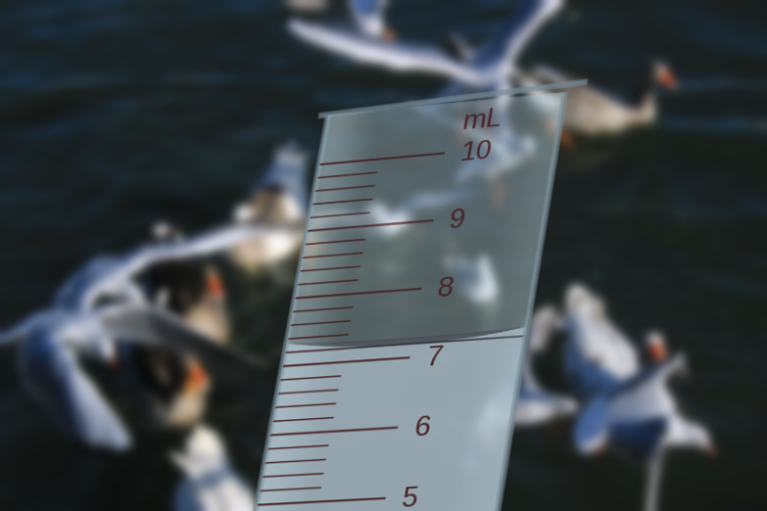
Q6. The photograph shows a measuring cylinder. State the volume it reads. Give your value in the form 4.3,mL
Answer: 7.2,mL
